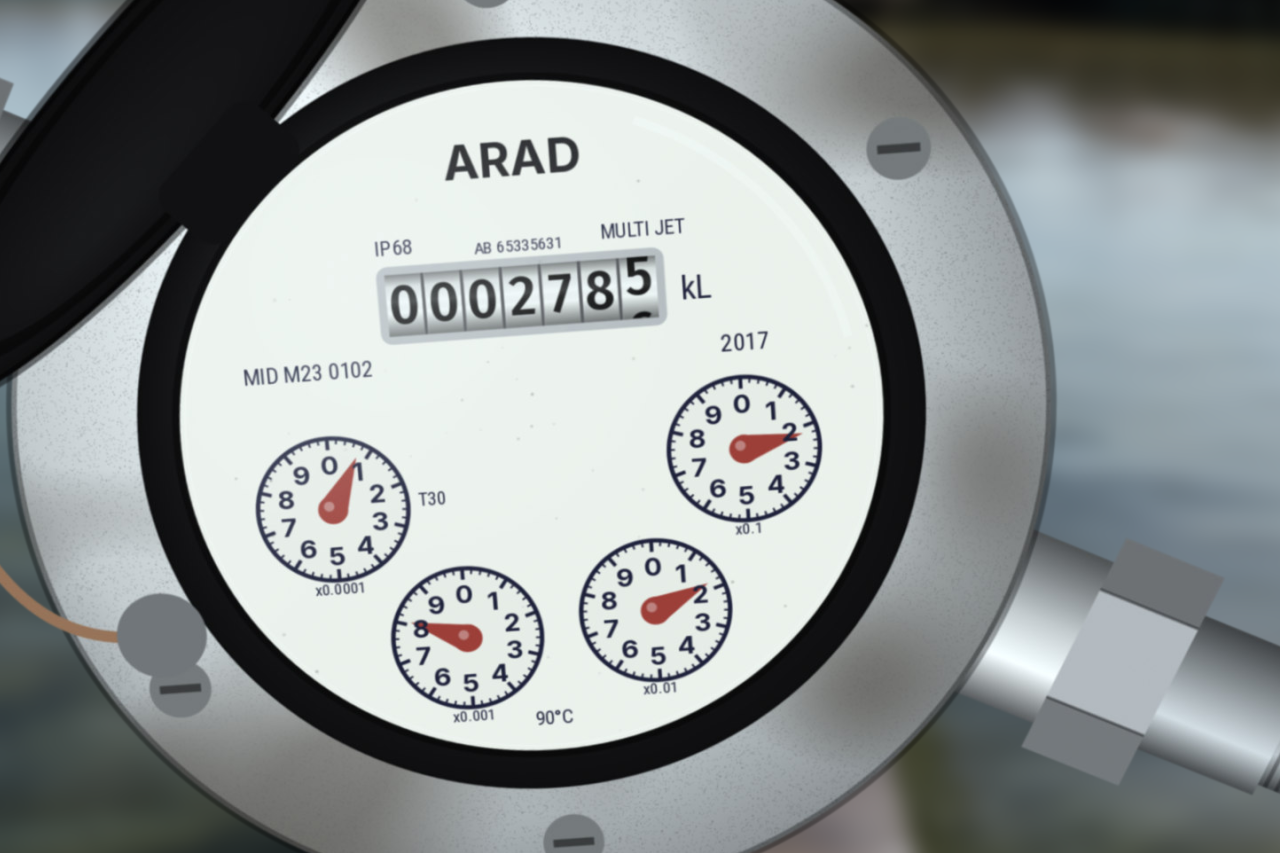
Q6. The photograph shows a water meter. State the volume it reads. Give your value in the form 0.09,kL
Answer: 2785.2180,kL
